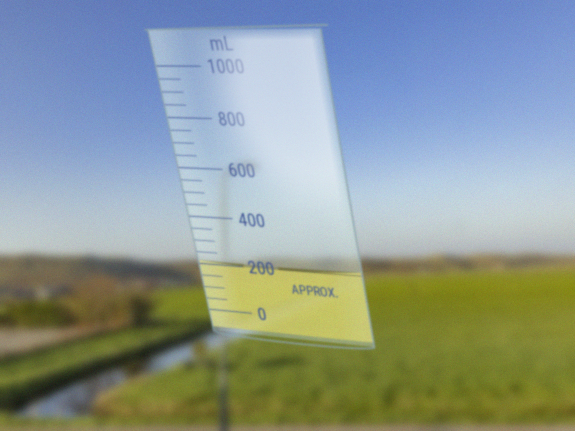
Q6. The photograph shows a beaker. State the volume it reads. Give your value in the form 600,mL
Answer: 200,mL
